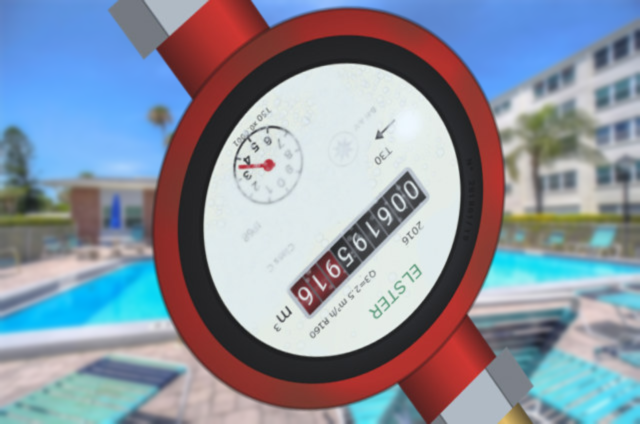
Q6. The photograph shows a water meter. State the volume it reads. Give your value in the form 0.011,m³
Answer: 6195.9163,m³
